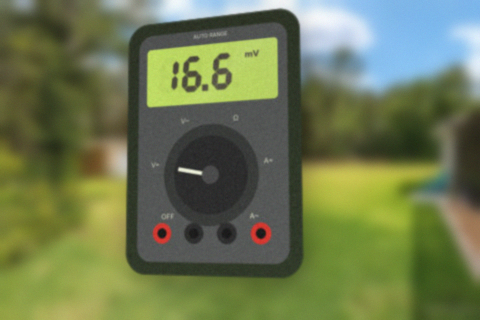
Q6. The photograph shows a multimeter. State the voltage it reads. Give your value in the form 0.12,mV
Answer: 16.6,mV
